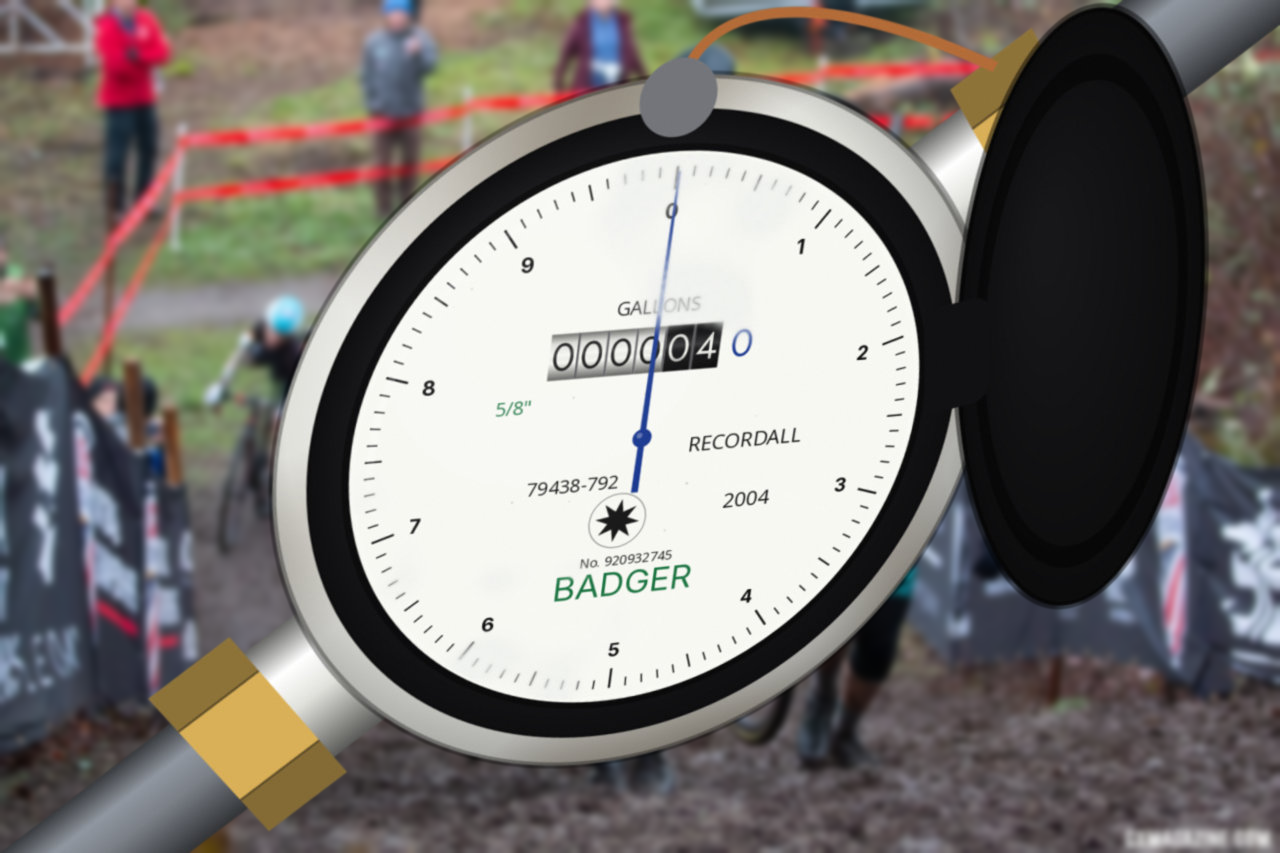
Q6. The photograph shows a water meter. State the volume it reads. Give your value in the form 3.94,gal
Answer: 40.0,gal
